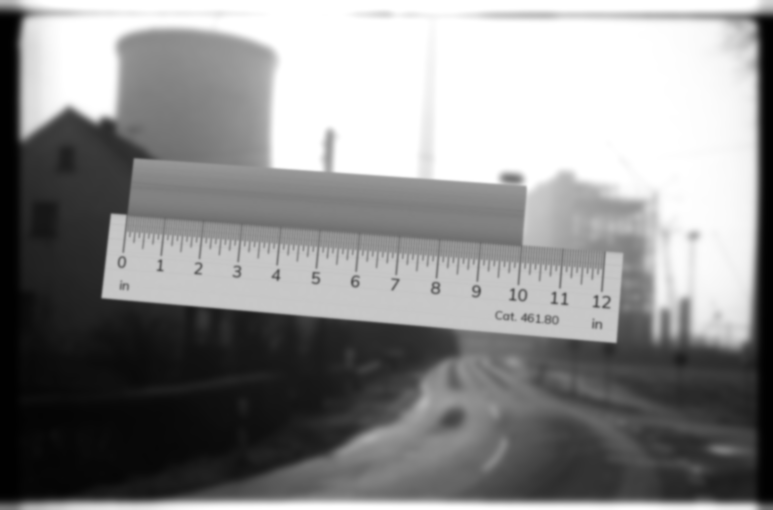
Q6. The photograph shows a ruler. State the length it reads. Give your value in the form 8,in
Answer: 10,in
